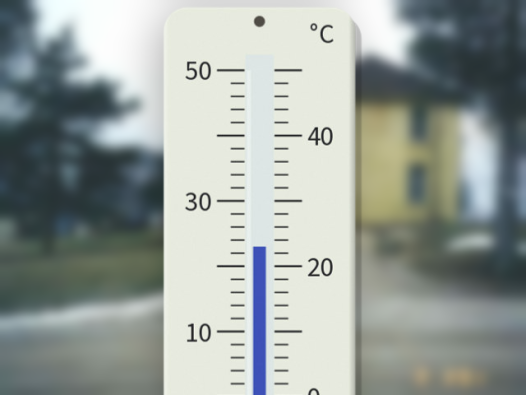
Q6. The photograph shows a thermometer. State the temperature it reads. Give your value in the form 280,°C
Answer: 23,°C
